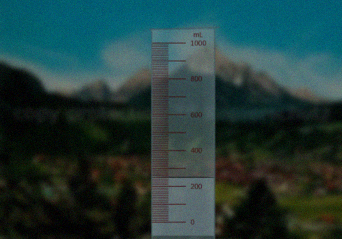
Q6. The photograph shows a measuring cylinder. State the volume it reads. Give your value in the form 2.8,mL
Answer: 250,mL
